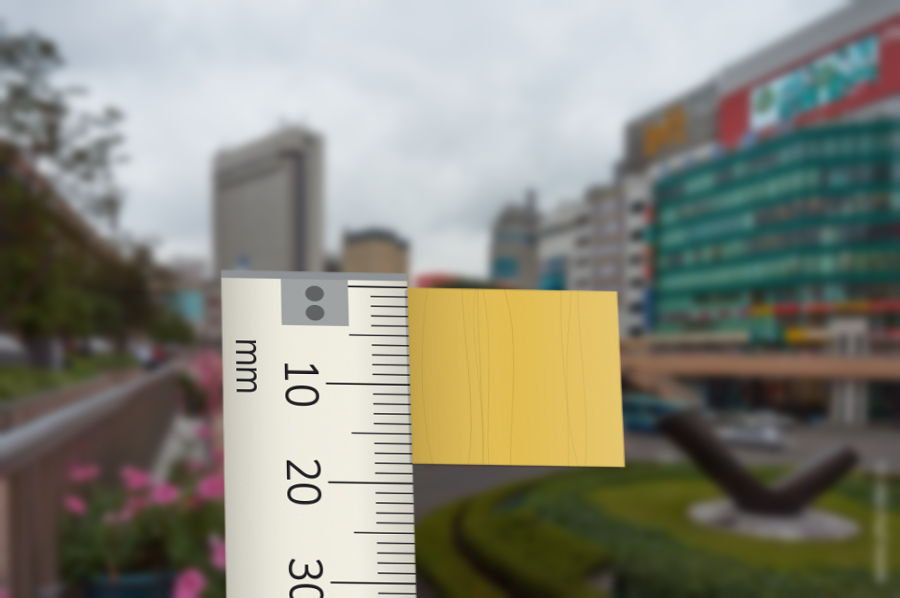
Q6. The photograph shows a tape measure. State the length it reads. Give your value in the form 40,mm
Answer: 18,mm
